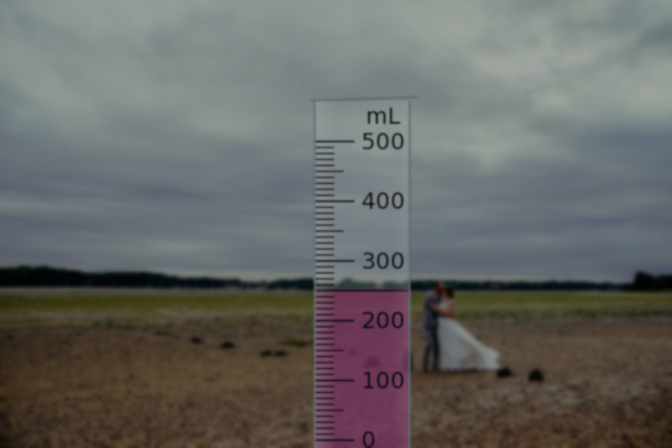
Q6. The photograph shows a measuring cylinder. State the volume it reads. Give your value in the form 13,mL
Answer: 250,mL
